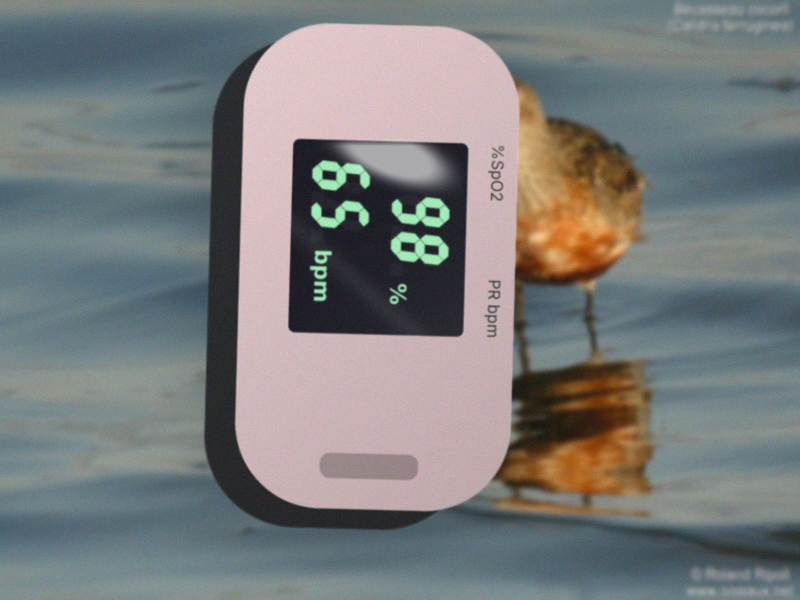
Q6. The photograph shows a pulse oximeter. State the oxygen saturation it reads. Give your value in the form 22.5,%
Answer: 98,%
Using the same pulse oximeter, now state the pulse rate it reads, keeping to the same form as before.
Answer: 65,bpm
